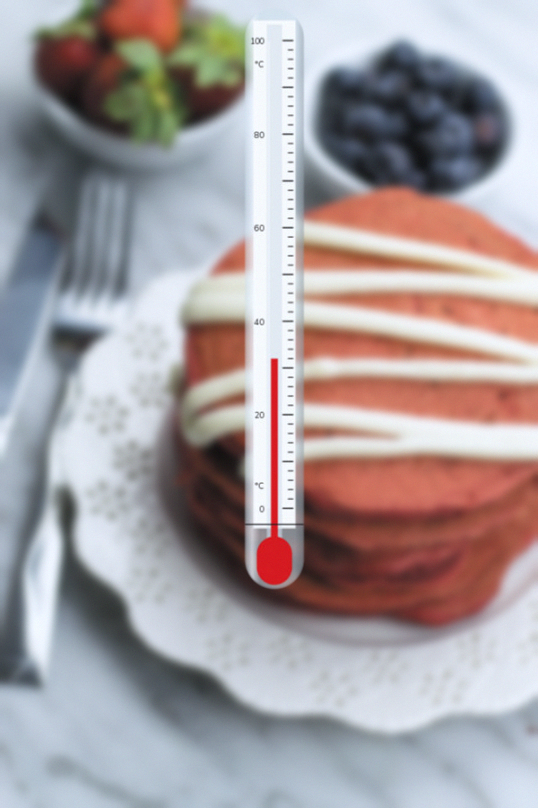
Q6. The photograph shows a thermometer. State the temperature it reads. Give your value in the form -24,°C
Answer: 32,°C
